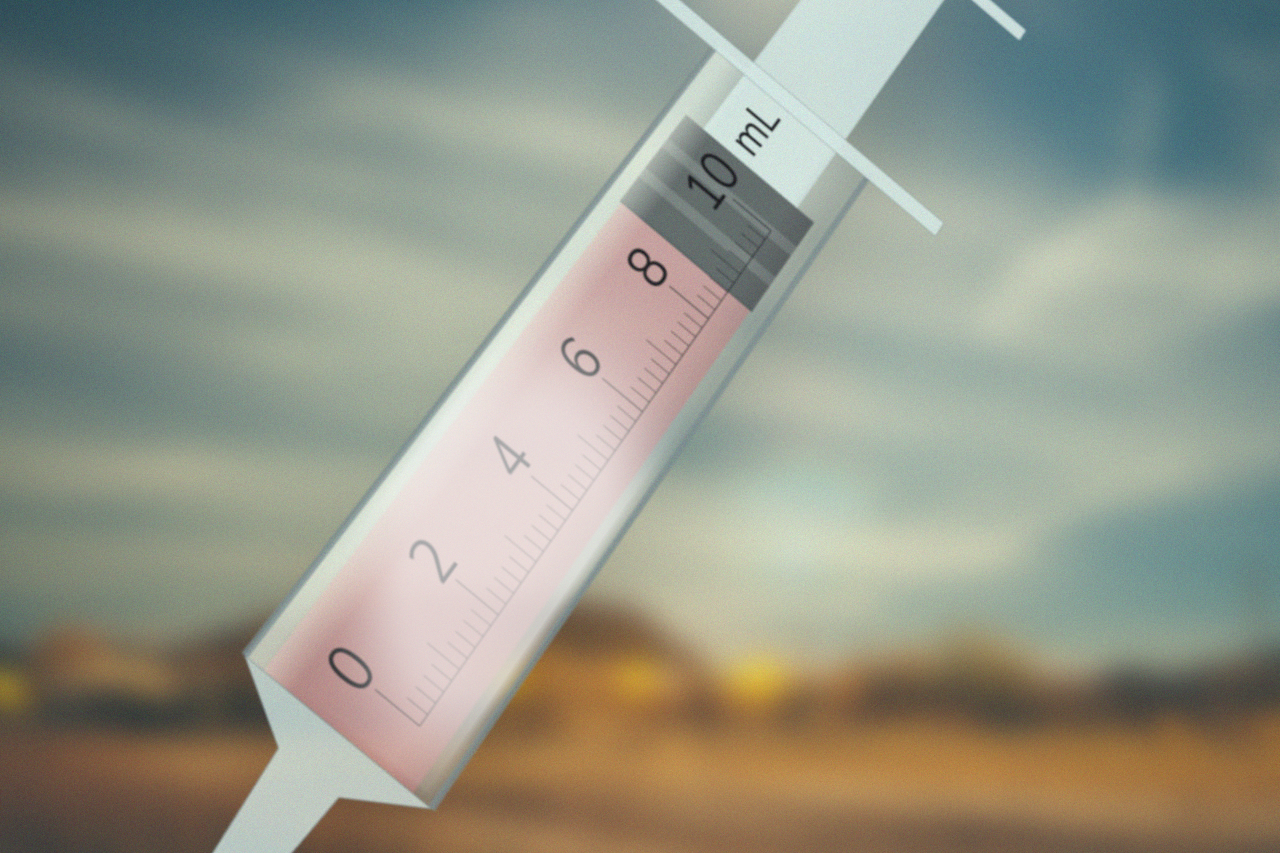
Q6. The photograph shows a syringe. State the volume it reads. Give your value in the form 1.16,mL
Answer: 8.6,mL
